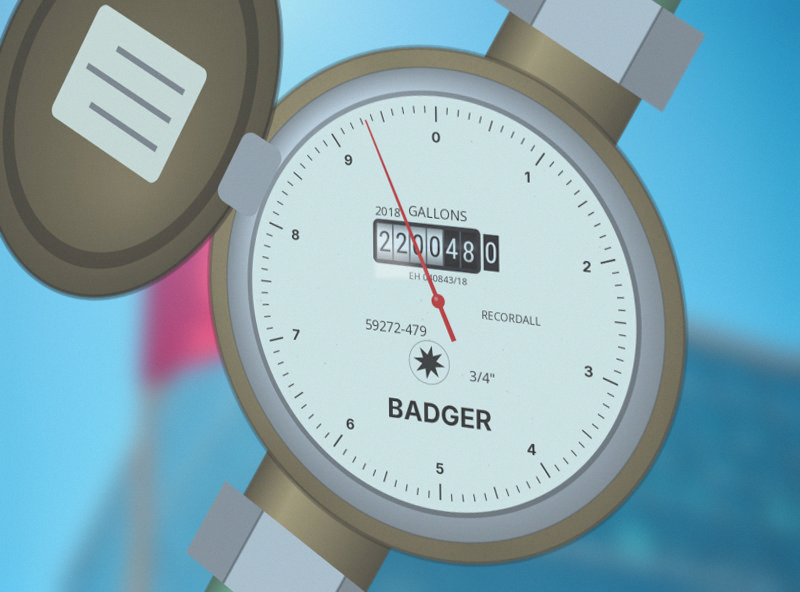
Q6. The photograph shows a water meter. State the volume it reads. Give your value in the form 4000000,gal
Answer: 2200479.3,gal
